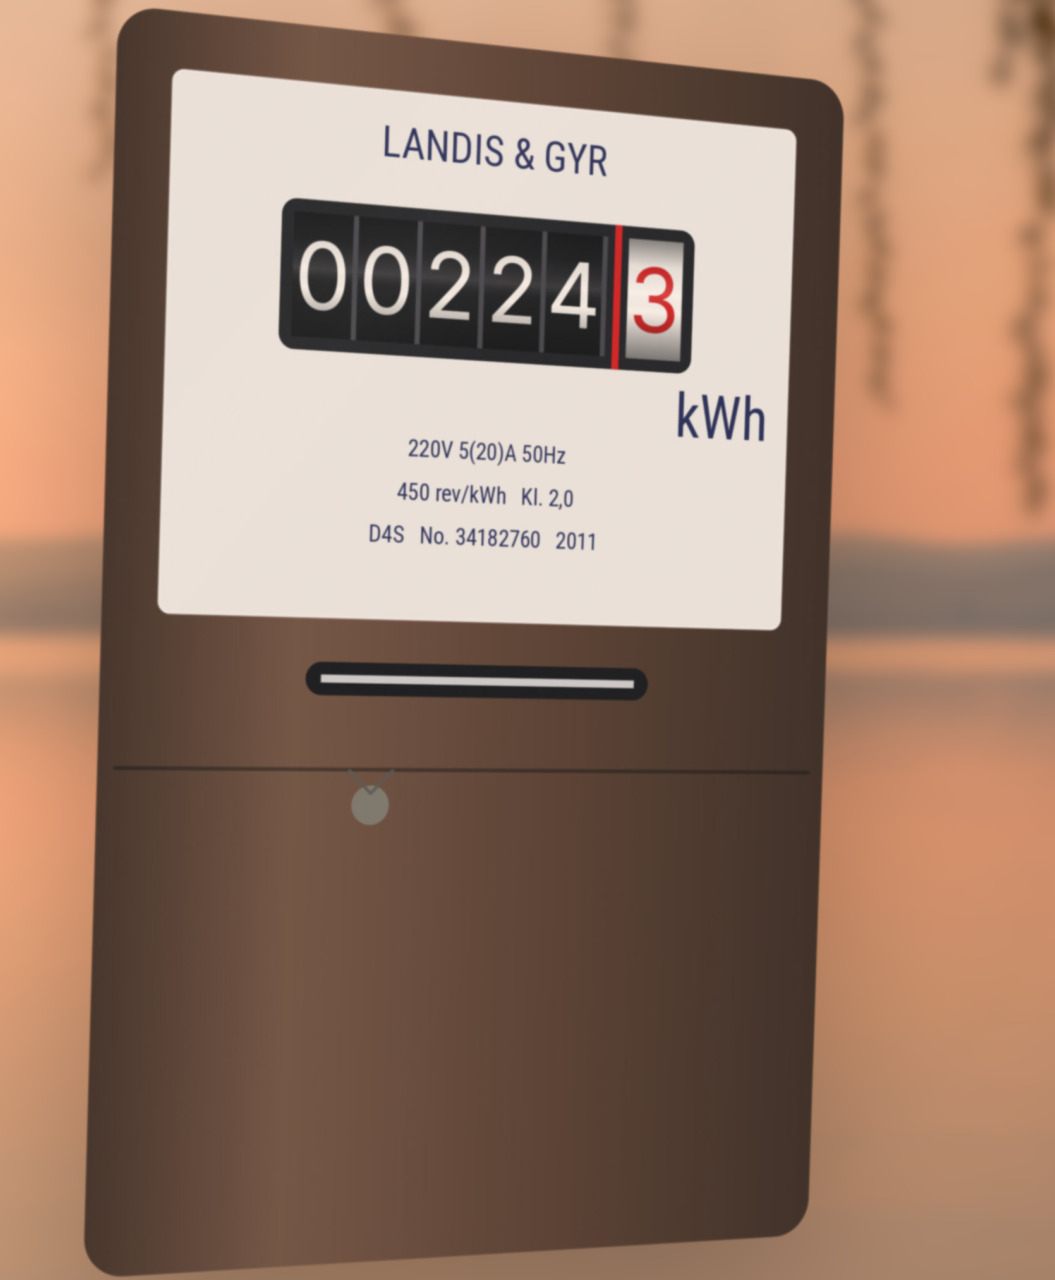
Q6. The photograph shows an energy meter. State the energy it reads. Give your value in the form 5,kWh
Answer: 224.3,kWh
